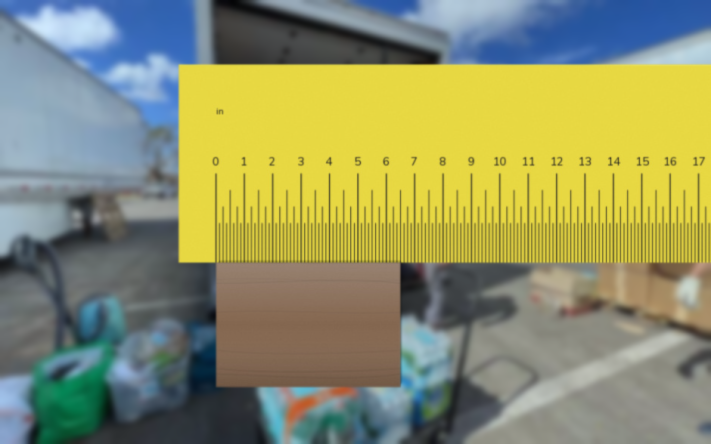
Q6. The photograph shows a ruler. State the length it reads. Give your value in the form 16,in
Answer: 6.5,in
